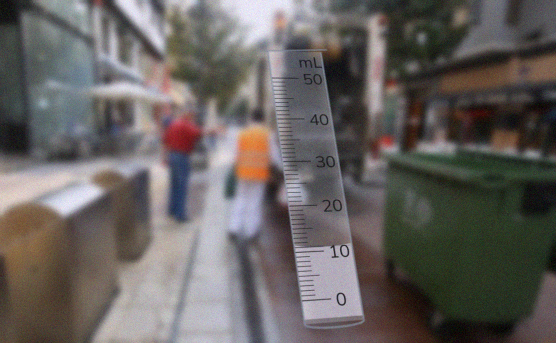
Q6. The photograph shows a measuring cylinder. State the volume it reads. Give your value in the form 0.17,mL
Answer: 11,mL
